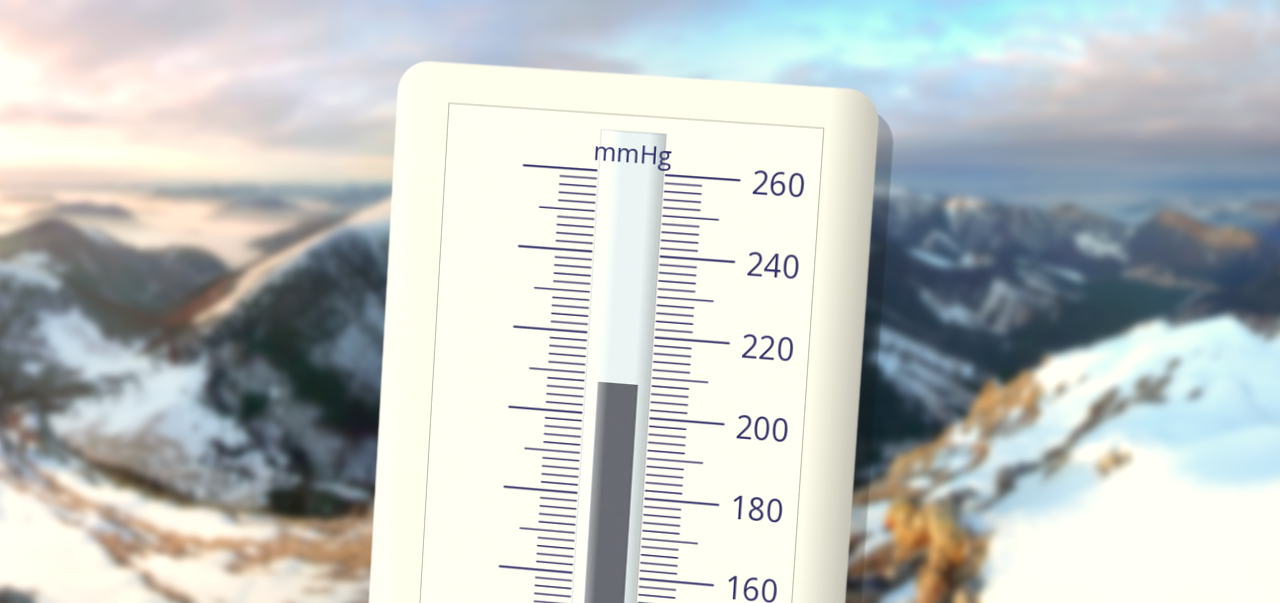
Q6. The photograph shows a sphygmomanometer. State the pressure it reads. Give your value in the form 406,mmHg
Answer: 208,mmHg
